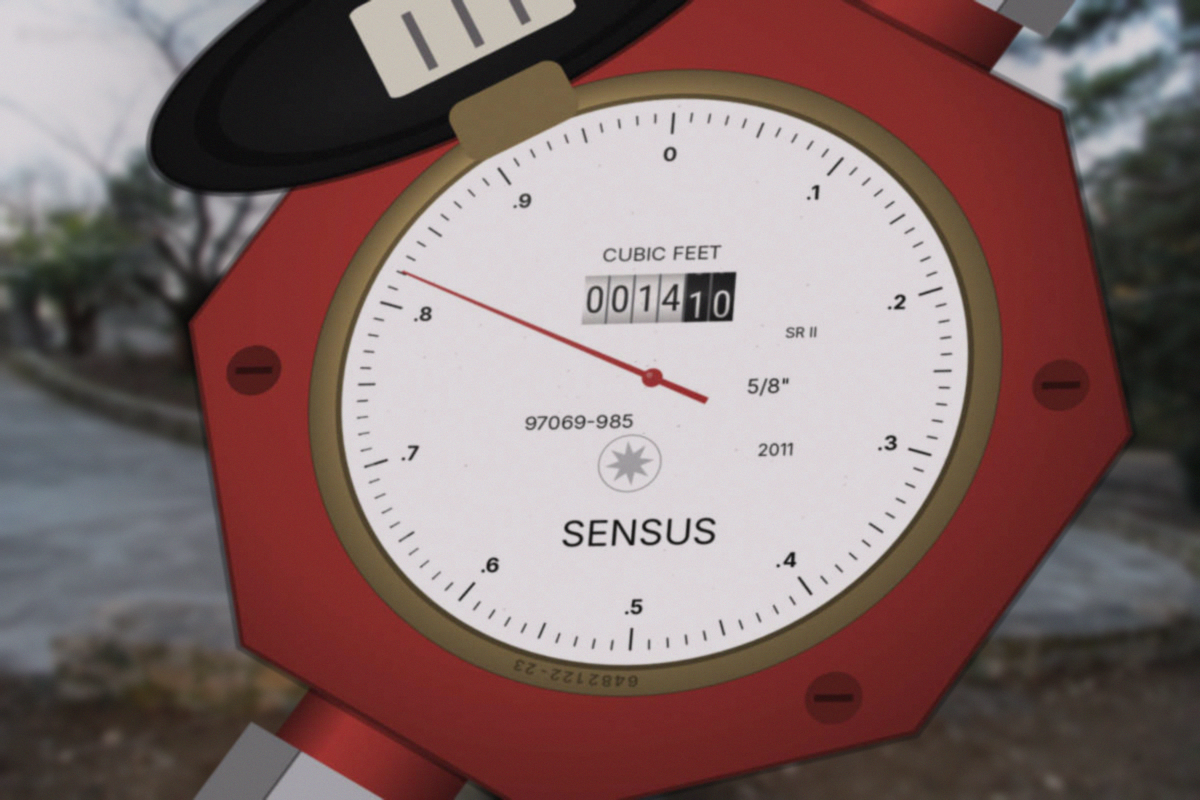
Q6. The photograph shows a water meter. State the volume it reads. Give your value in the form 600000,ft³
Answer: 1409.82,ft³
